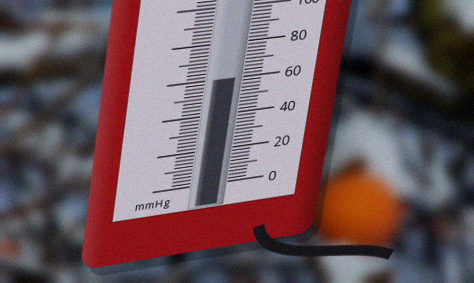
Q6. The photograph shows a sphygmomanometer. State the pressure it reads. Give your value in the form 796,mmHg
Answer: 60,mmHg
